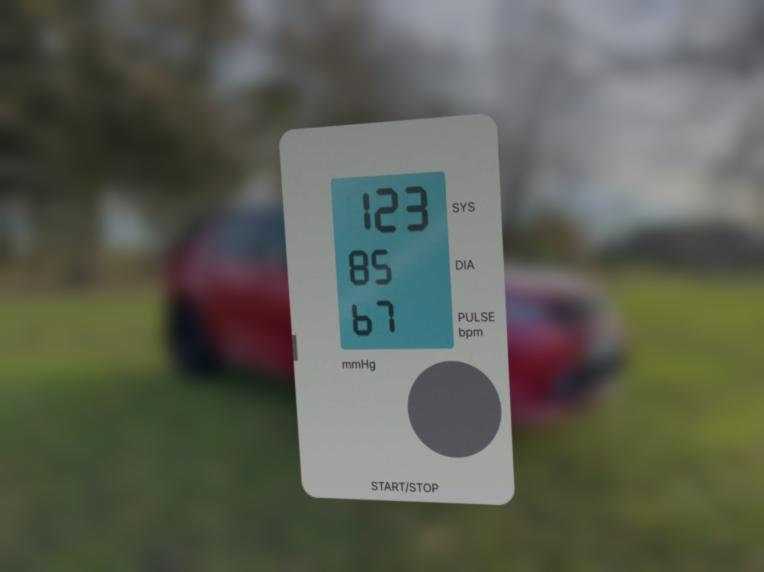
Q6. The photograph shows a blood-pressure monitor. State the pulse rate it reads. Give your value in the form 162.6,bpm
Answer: 67,bpm
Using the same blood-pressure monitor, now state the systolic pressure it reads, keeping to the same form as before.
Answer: 123,mmHg
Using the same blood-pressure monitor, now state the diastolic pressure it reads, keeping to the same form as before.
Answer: 85,mmHg
